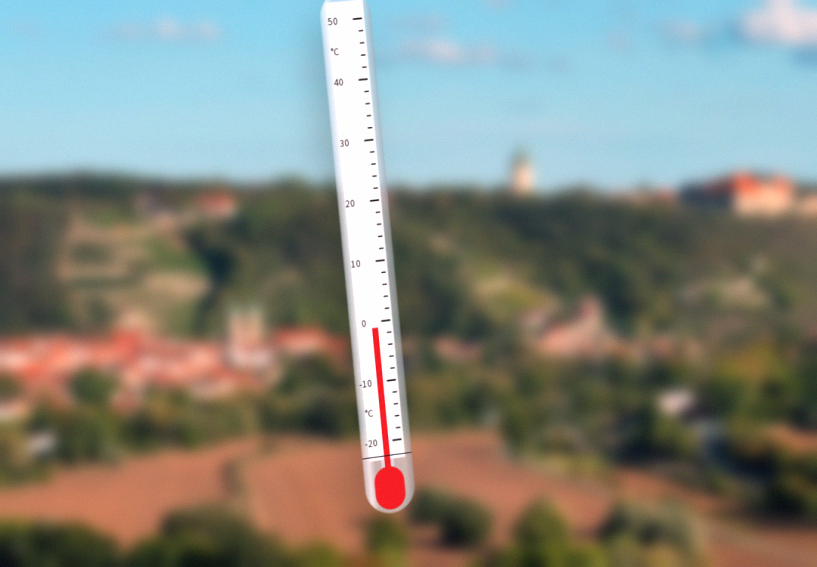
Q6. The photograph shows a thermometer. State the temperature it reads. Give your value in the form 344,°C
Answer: -1,°C
